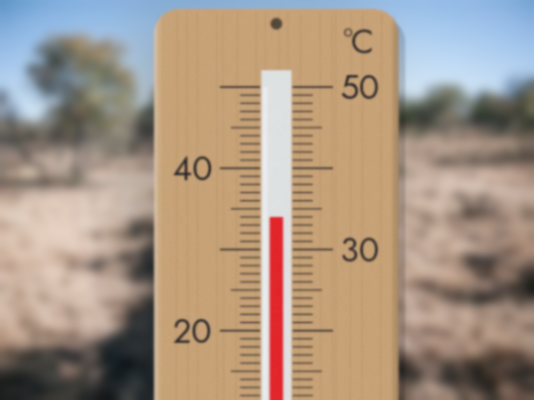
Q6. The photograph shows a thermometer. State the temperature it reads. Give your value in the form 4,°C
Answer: 34,°C
